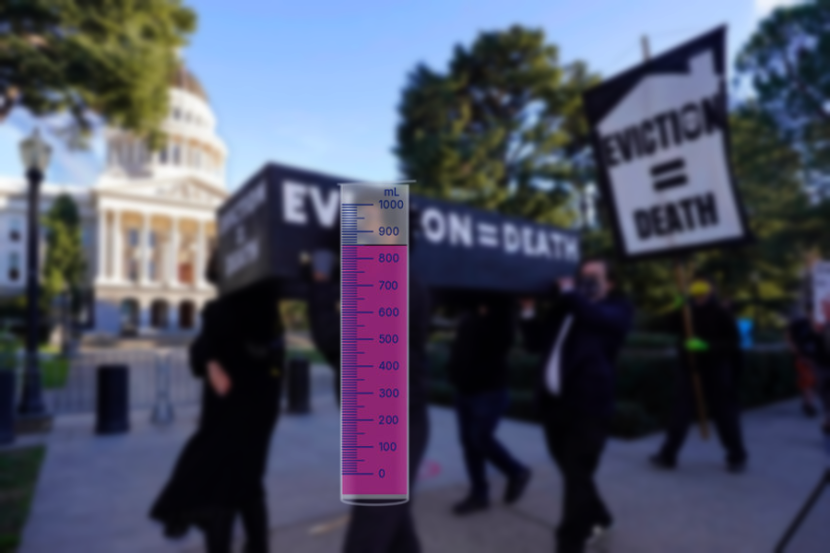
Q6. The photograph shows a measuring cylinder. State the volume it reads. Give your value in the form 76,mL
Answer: 850,mL
